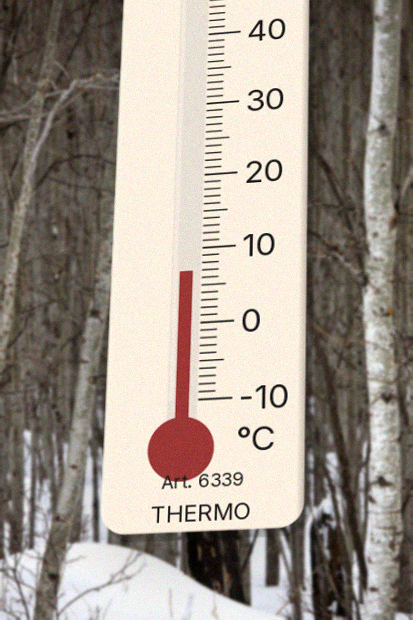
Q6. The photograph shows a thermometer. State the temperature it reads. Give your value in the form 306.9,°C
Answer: 7,°C
